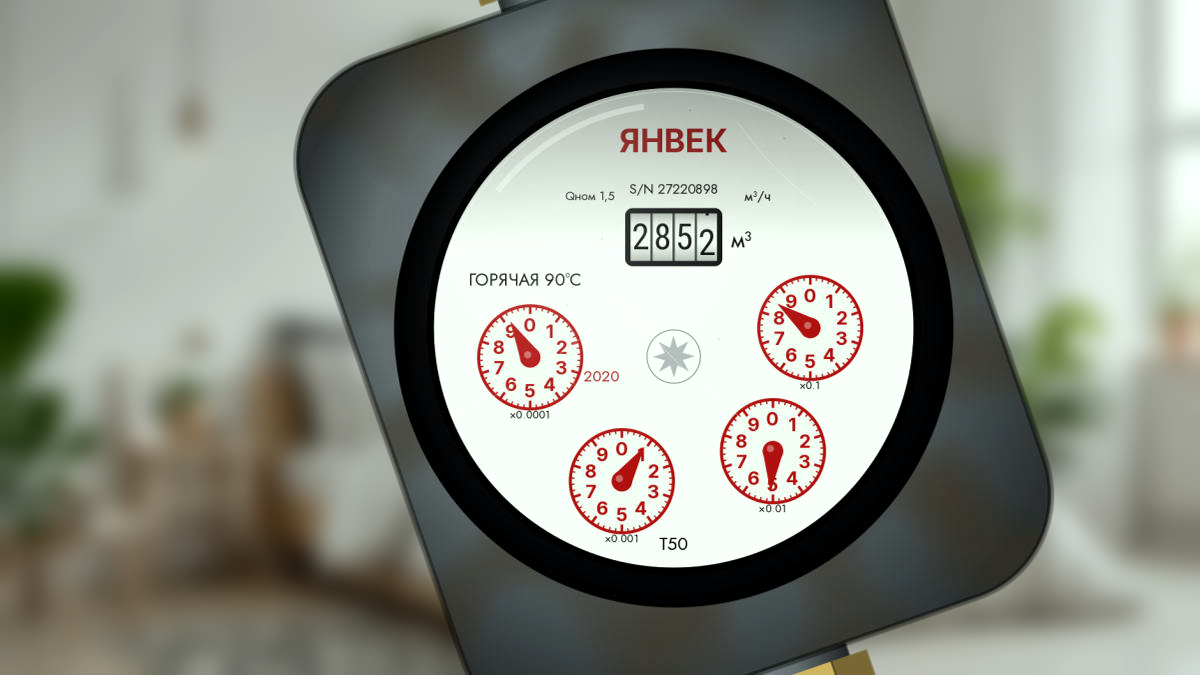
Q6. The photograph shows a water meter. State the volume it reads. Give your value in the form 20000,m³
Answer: 2851.8509,m³
